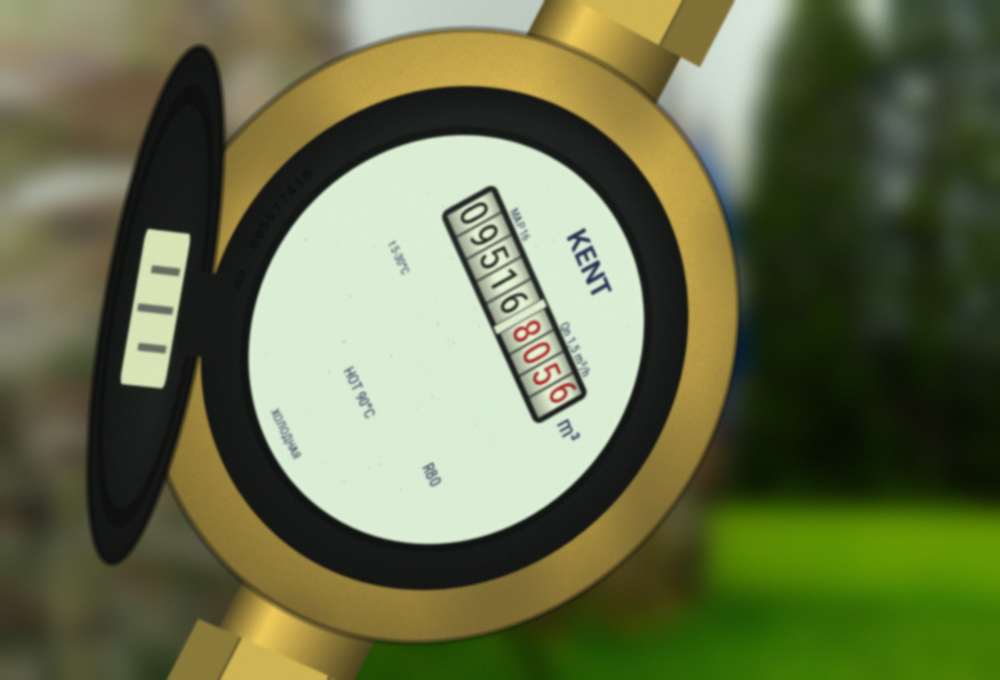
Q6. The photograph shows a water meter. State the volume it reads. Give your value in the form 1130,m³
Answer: 9516.8056,m³
